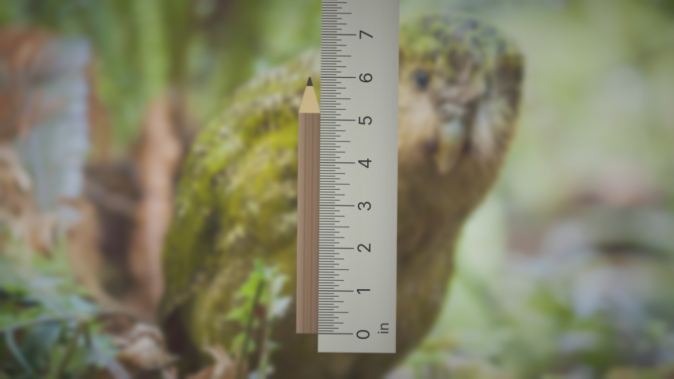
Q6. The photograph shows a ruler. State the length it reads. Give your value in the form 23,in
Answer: 6,in
